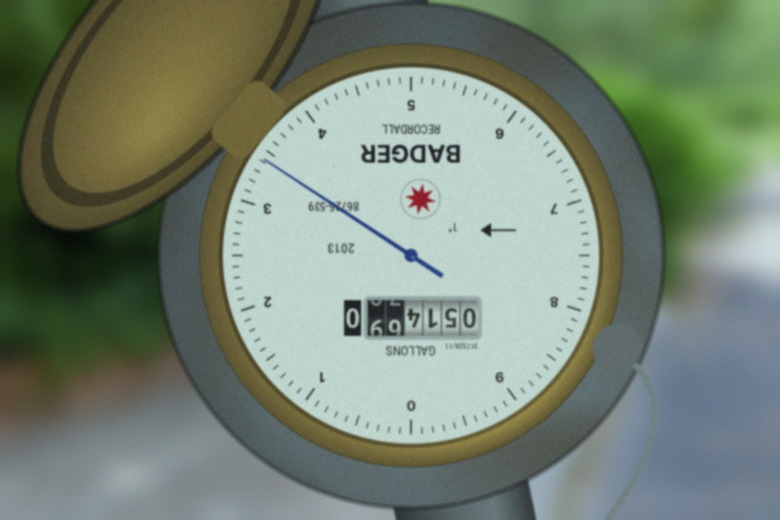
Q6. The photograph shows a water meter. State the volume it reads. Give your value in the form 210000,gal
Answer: 514693.4,gal
